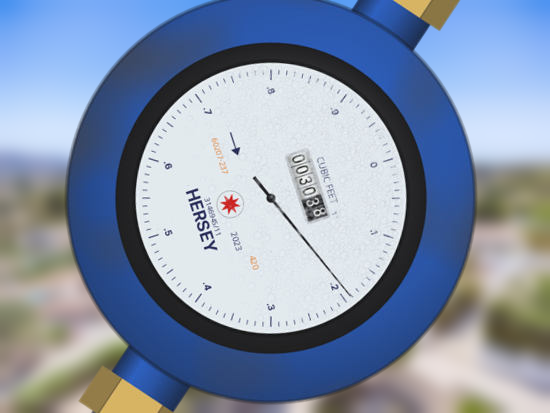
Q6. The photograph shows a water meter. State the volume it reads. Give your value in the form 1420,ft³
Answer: 3038.19,ft³
